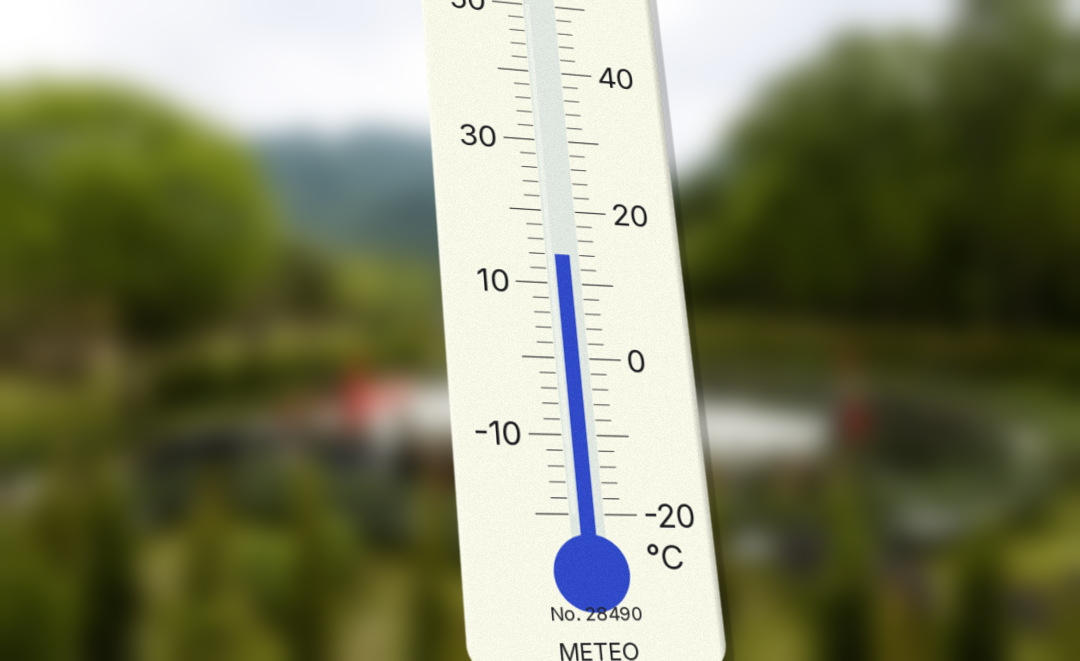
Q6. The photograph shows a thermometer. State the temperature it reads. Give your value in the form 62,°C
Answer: 14,°C
